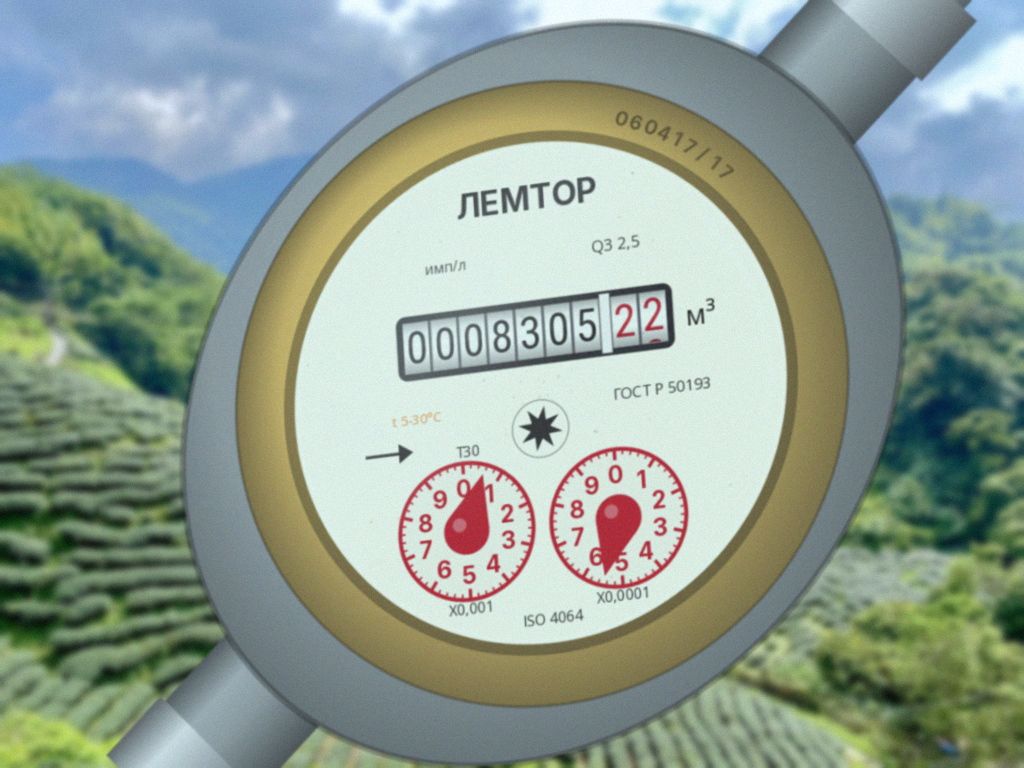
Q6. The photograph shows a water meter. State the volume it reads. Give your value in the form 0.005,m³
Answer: 8305.2205,m³
